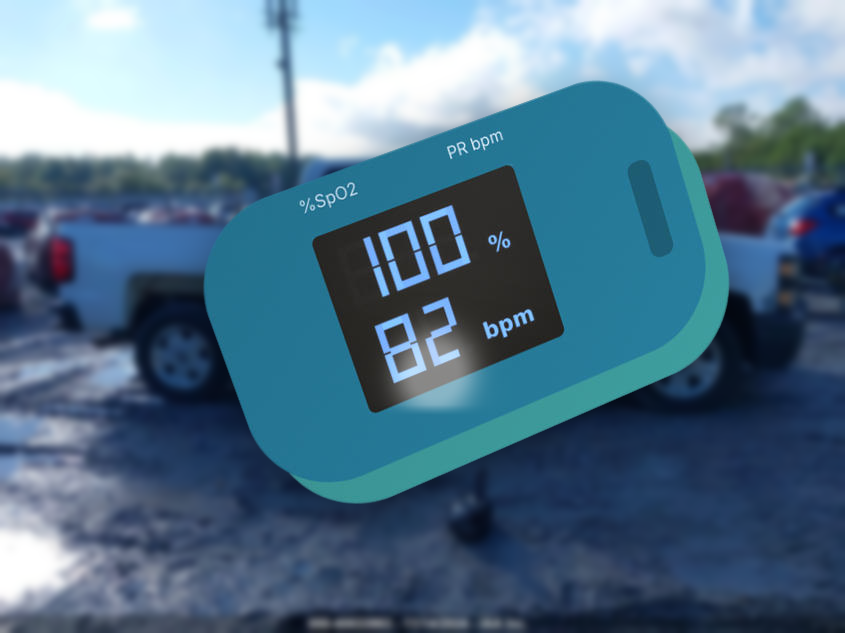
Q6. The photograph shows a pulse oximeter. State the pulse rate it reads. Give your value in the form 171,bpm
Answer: 82,bpm
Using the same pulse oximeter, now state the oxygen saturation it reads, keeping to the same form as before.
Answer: 100,%
